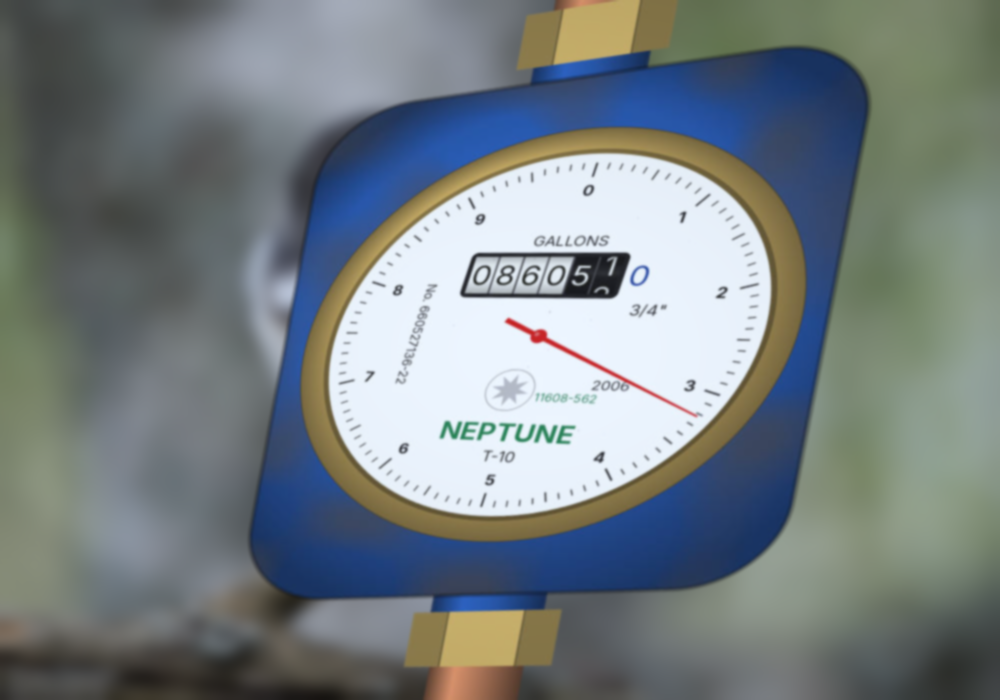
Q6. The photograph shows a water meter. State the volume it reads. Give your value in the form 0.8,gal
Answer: 860513.2,gal
